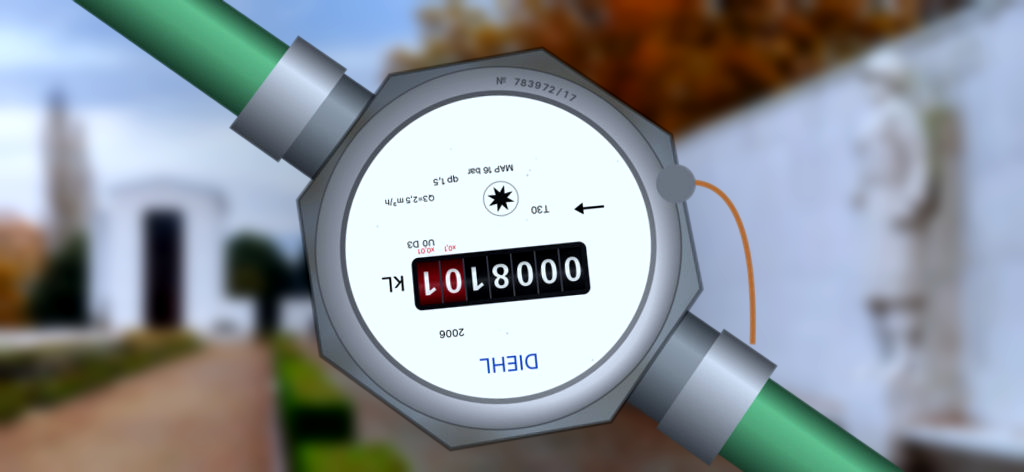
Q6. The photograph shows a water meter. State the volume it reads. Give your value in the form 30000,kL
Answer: 81.01,kL
